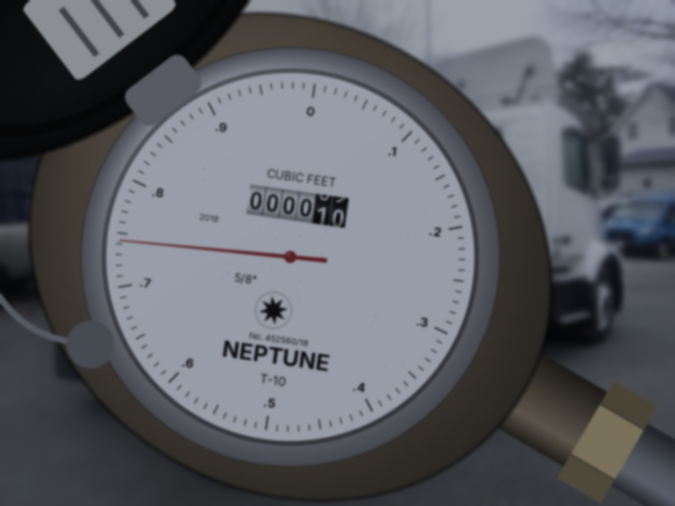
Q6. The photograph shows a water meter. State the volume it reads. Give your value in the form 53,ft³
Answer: 9.74,ft³
